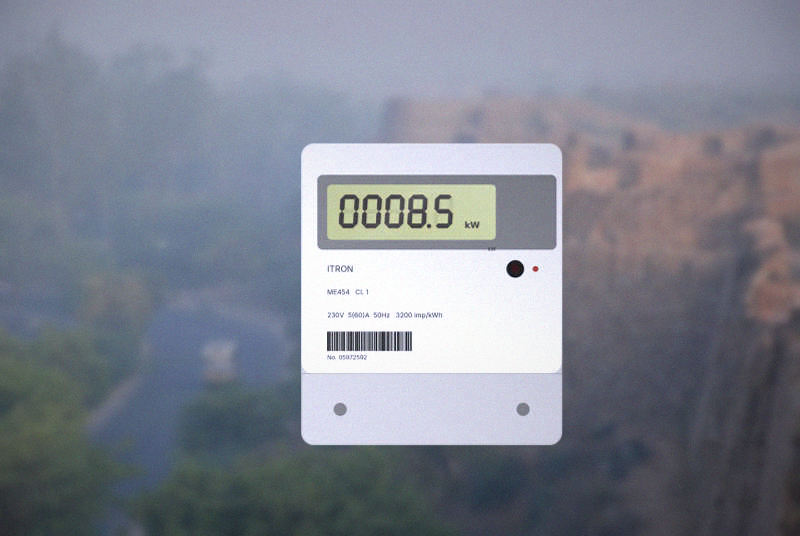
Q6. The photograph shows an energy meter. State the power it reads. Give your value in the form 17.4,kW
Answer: 8.5,kW
